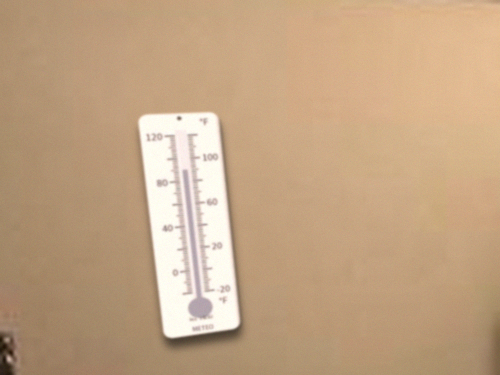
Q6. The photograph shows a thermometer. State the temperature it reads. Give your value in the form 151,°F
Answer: 90,°F
